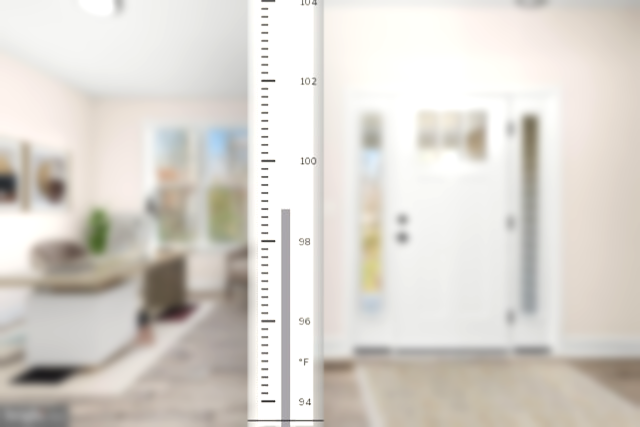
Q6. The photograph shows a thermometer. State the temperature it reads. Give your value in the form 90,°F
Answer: 98.8,°F
